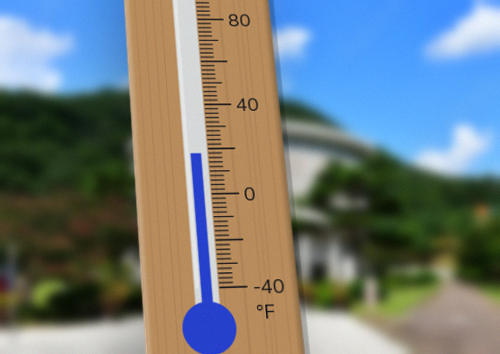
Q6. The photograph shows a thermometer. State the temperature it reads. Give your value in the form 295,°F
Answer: 18,°F
